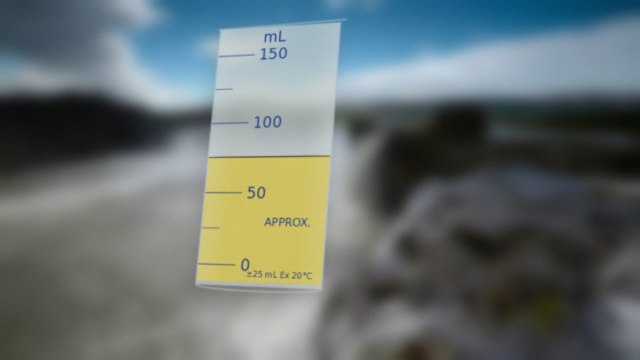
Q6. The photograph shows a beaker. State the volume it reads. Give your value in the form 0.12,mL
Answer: 75,mL
